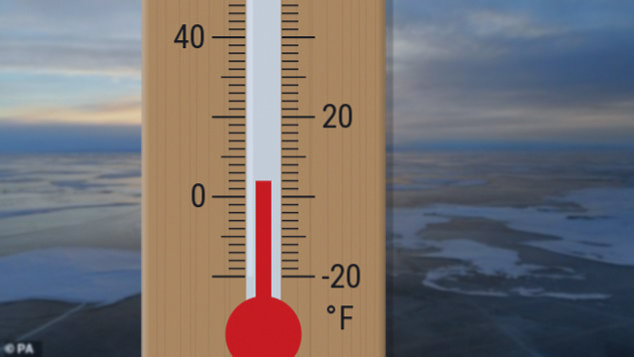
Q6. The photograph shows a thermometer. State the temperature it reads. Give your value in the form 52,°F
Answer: 4,°F
